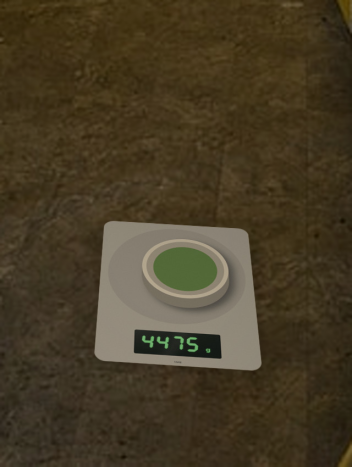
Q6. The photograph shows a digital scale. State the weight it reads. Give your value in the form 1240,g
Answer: 4475,g
